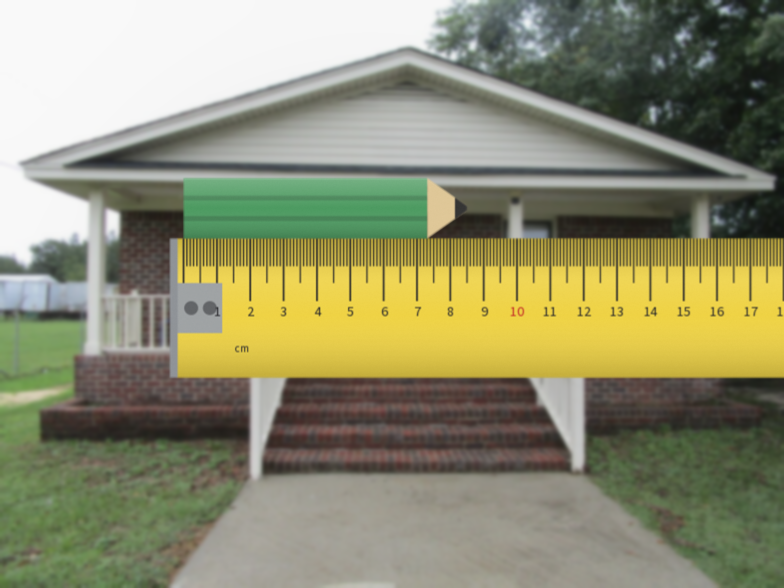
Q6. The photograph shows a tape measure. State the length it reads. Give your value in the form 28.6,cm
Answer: 8.5,cm
